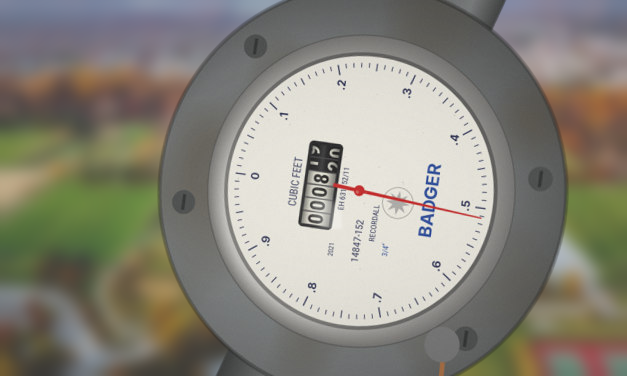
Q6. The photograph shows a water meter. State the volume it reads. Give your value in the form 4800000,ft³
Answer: 819.51,ft³
